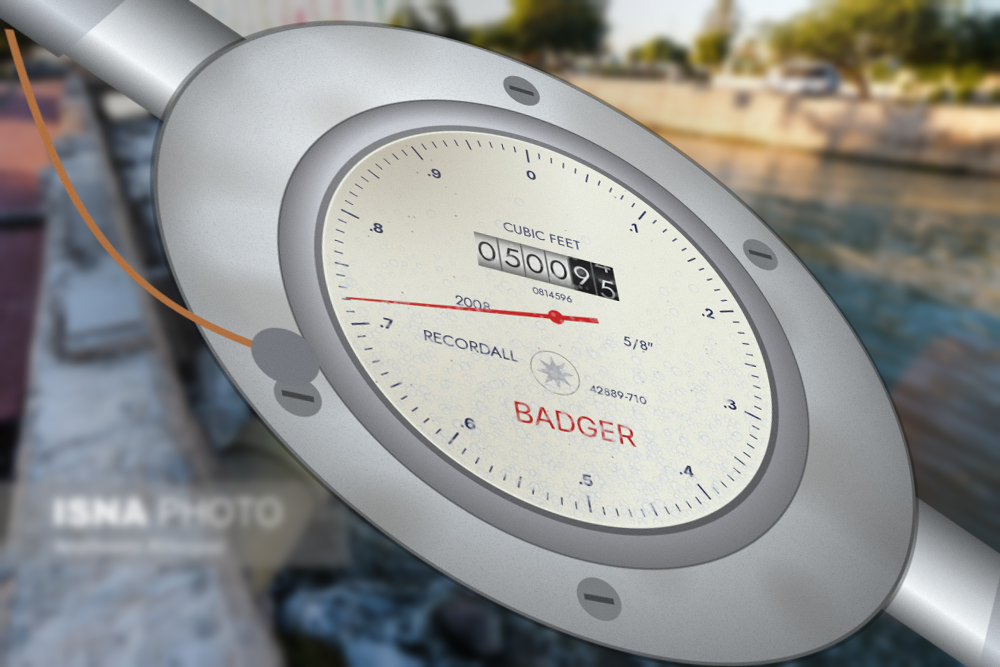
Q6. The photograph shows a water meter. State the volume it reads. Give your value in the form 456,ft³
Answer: 50094.72,ft³
